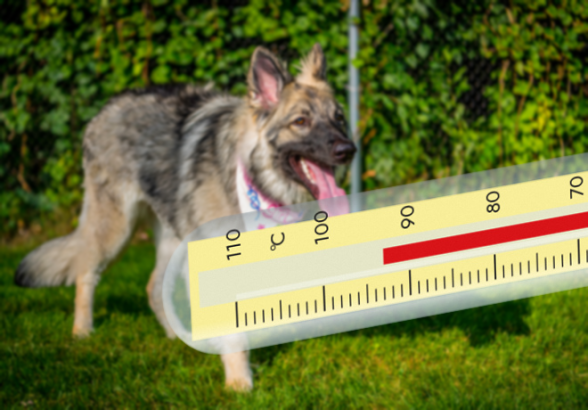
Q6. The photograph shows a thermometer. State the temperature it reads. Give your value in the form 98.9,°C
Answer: 93,°C
